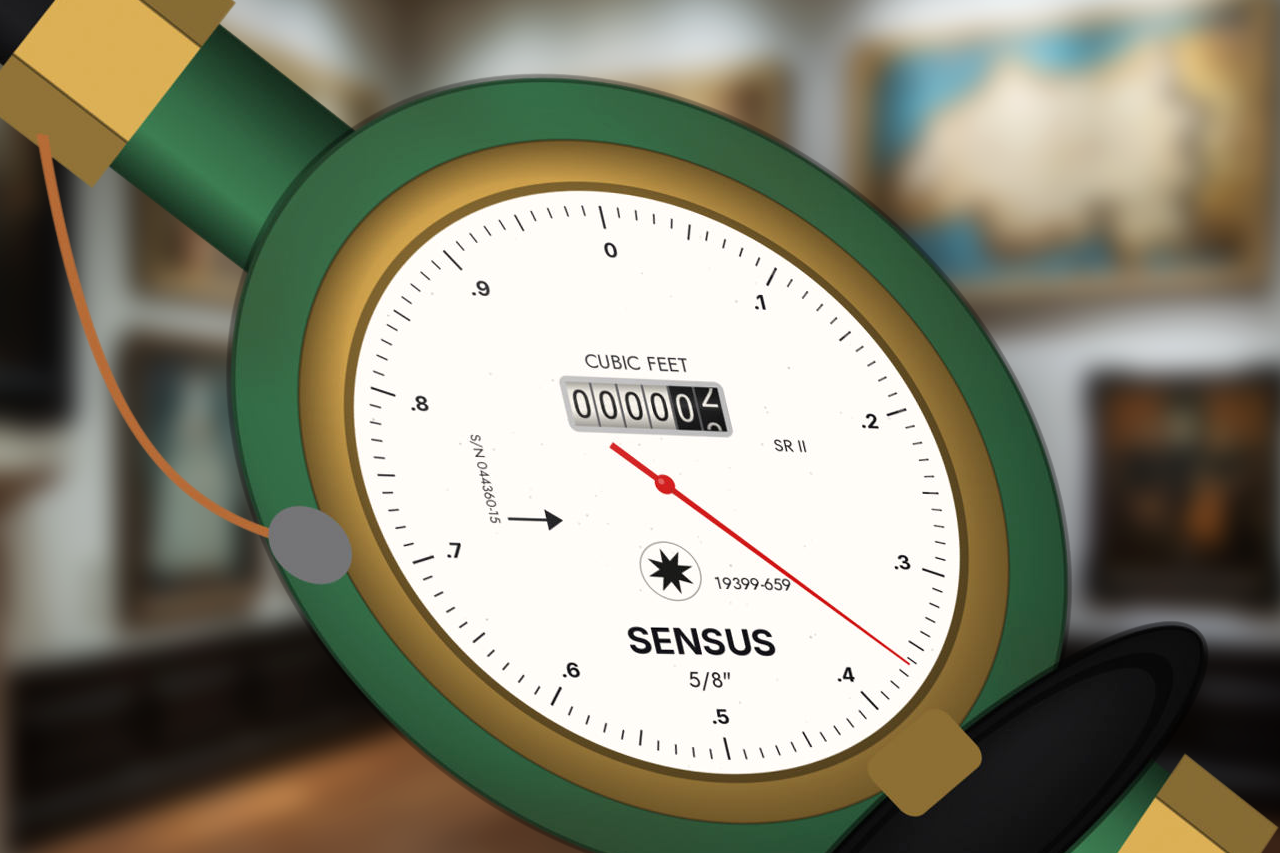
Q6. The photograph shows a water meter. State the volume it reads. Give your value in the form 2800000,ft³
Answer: 2.36,ft³
